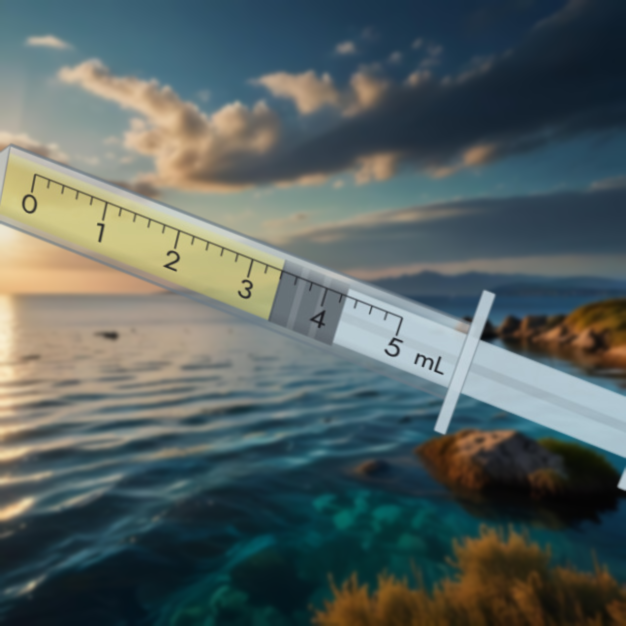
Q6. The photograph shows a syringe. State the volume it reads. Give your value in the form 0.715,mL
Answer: 3.4,mL
